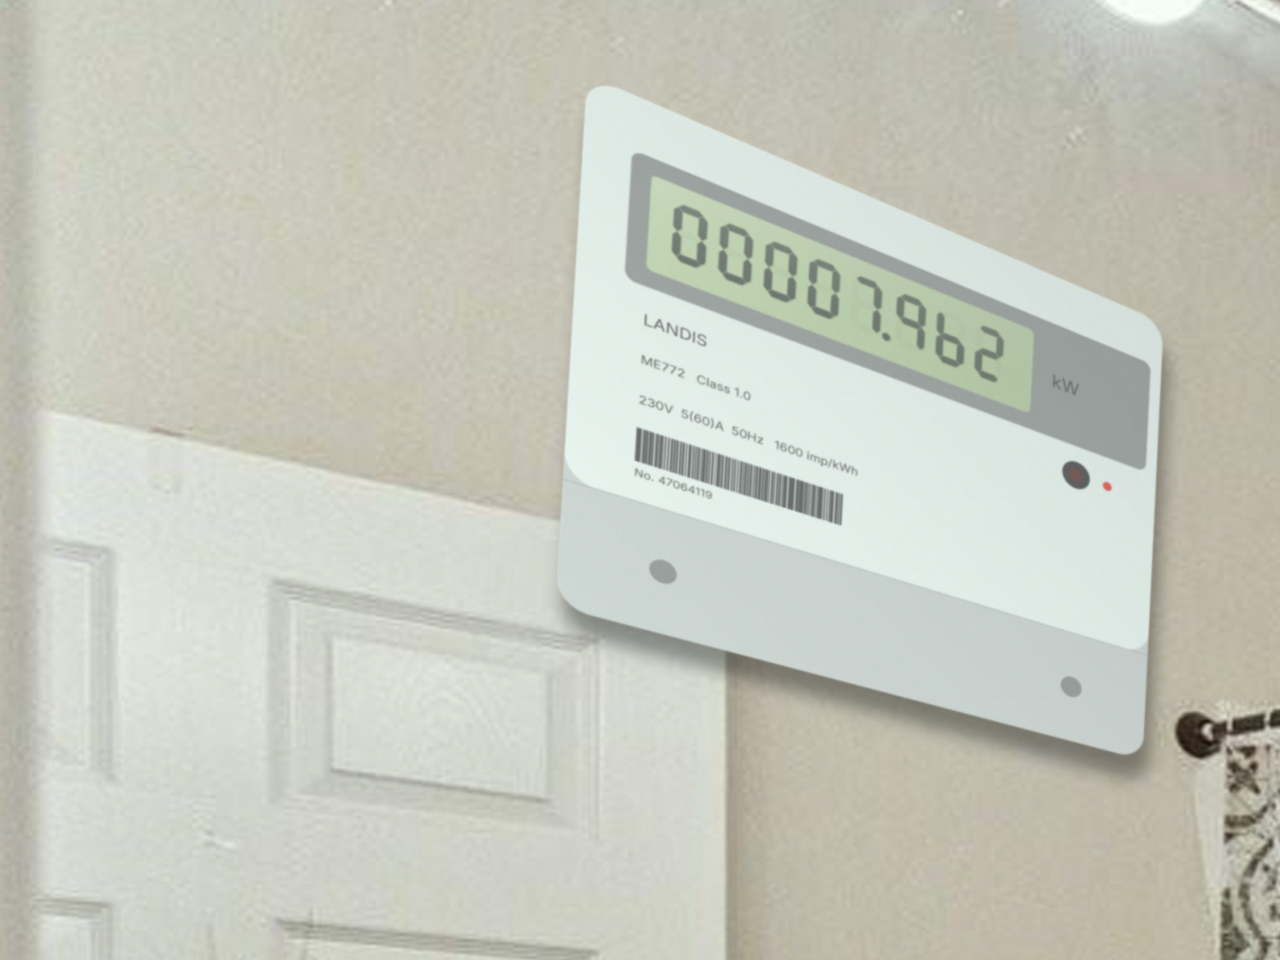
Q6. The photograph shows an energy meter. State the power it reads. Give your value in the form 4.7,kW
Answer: 7.962,kW
